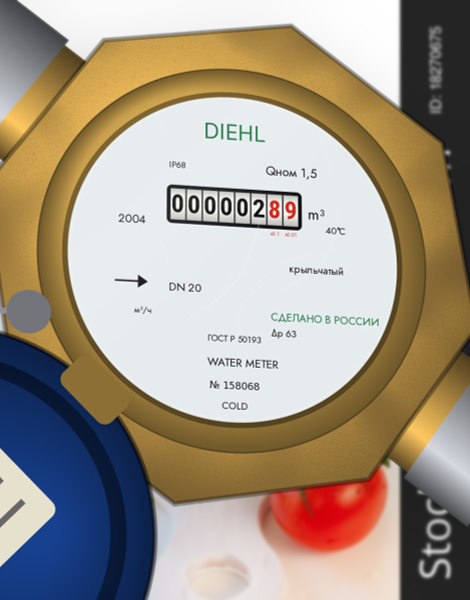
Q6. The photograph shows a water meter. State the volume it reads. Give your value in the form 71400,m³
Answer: 2.89,m³
